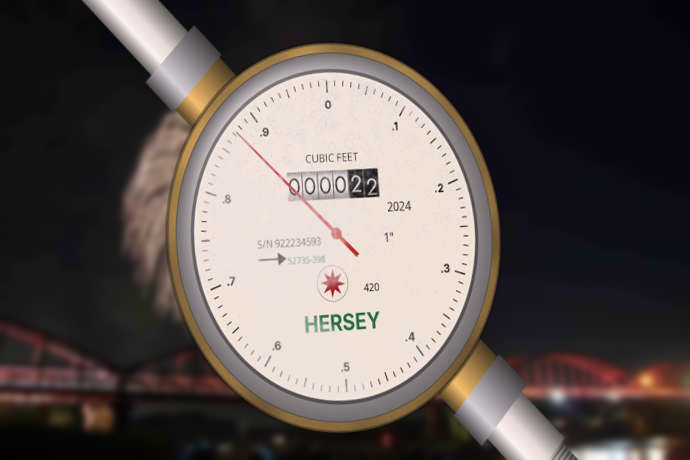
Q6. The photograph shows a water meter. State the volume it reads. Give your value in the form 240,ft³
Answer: 21.87,ft³
